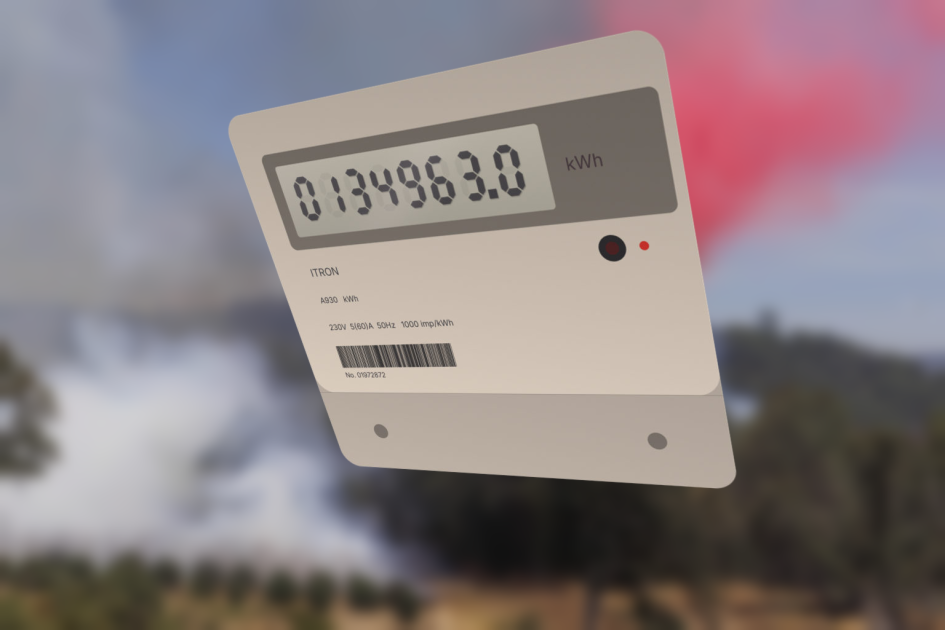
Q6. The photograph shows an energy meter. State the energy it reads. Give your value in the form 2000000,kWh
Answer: 134963.0,kWh
